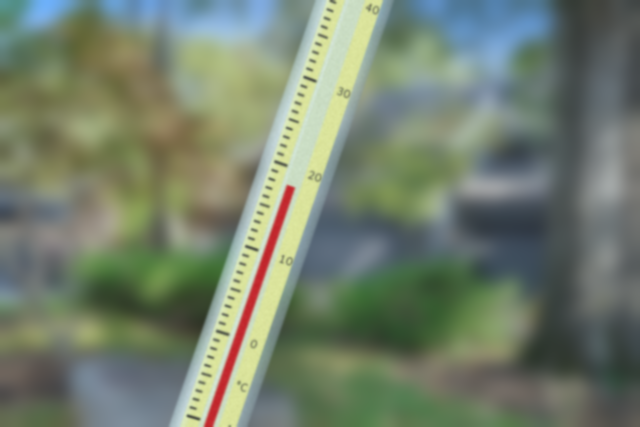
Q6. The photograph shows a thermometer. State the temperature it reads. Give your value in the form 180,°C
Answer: 18,°C
